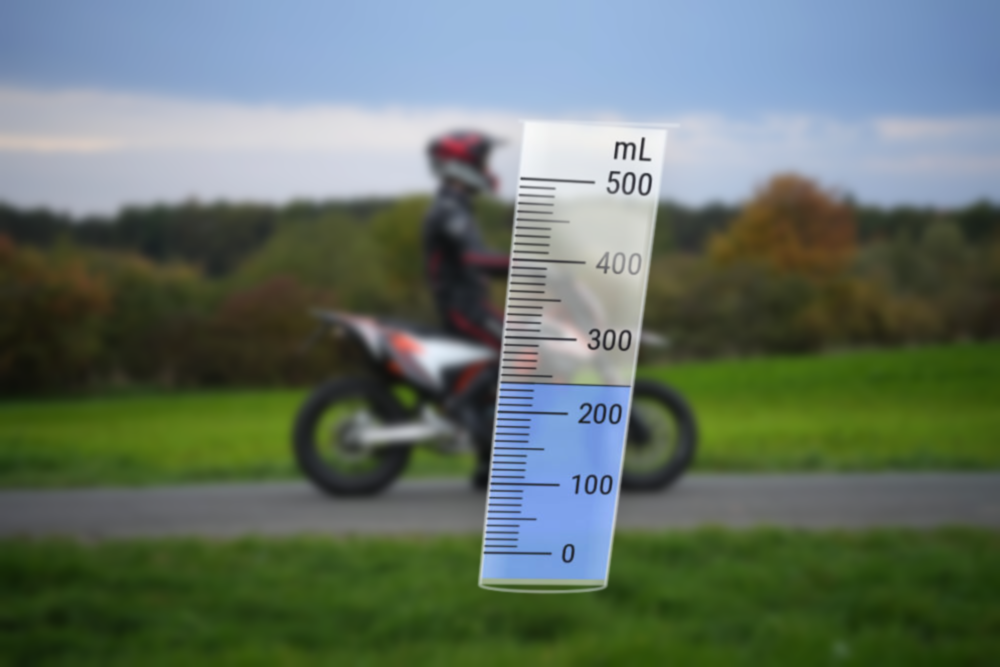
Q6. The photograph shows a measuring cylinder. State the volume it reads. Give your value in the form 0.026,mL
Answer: 240,mL
